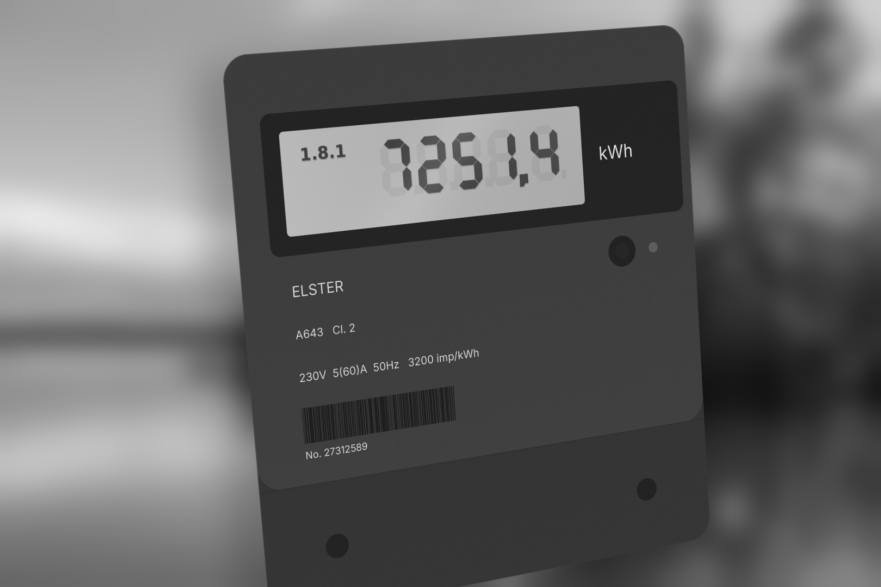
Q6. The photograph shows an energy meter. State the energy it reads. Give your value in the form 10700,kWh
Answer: 7251.4,kWh
